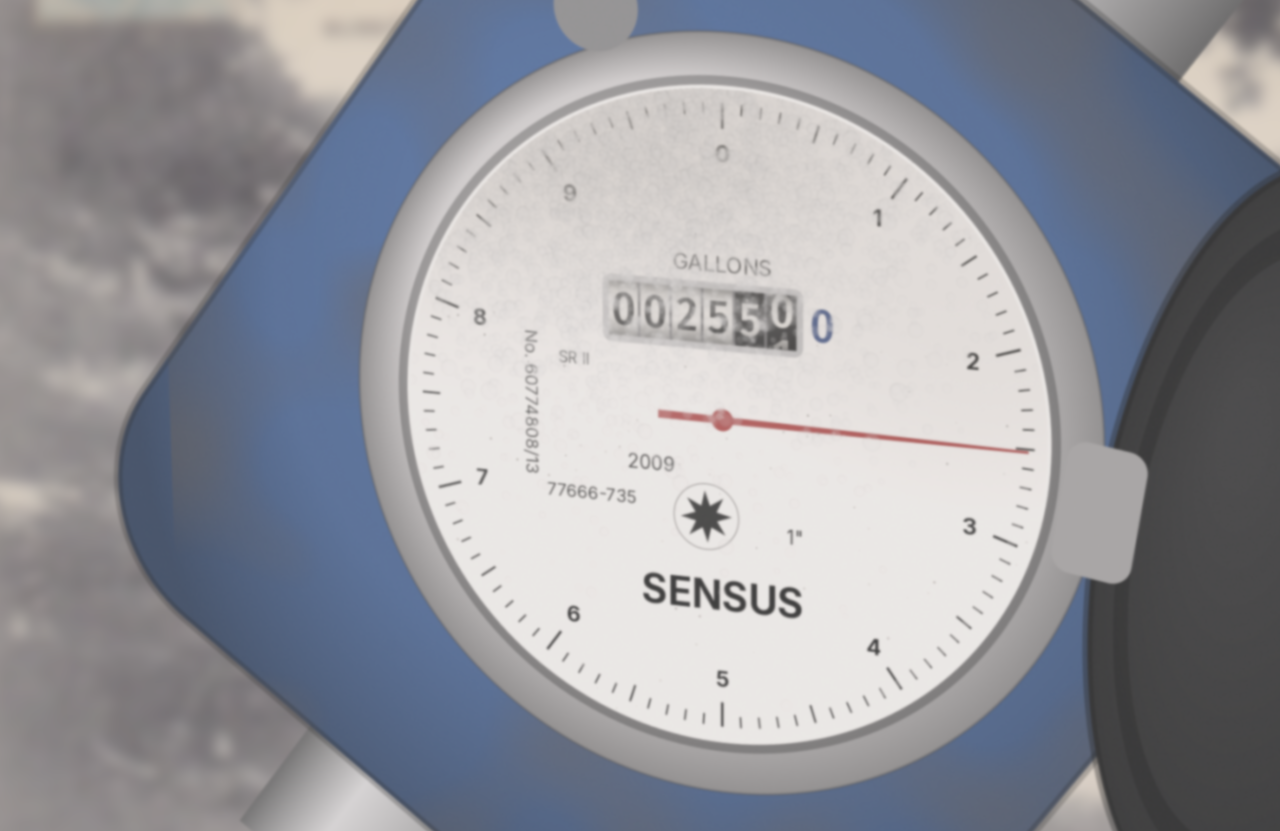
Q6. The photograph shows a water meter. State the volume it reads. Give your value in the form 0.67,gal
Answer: 25502.5,gal
